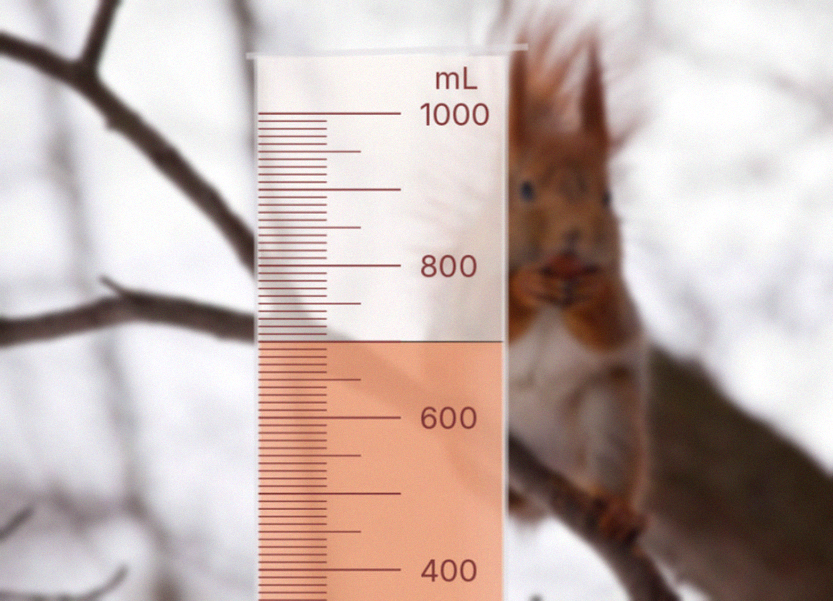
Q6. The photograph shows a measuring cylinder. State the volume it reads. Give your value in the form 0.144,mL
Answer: 700,mL
